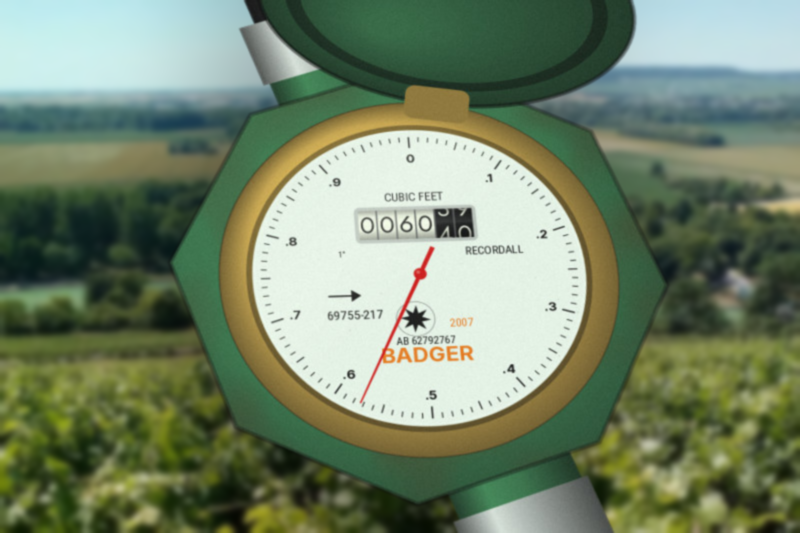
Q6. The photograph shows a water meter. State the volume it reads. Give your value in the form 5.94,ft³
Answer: 6039.57,ft³
